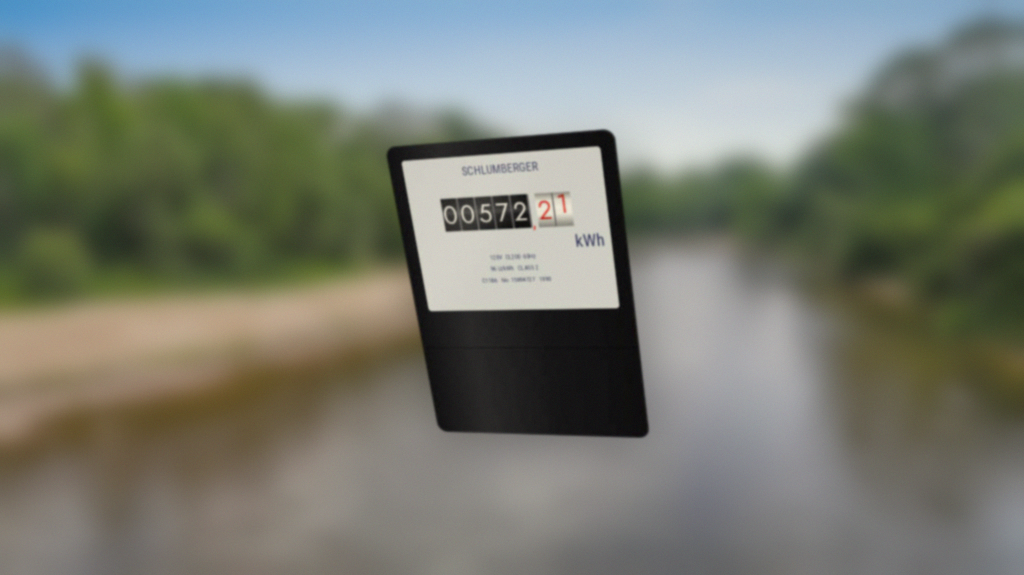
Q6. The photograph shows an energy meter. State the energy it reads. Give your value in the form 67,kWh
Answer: 572.21,kWh
